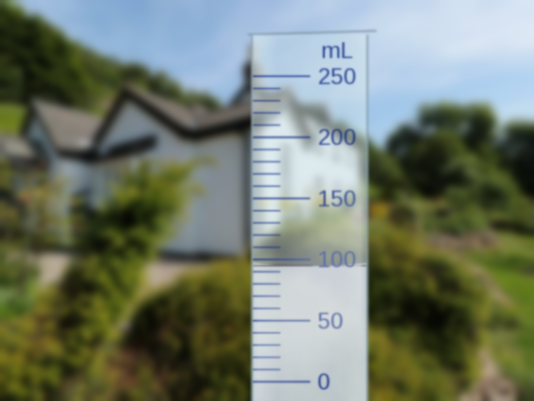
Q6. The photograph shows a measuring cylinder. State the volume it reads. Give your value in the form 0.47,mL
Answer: 95,mL
